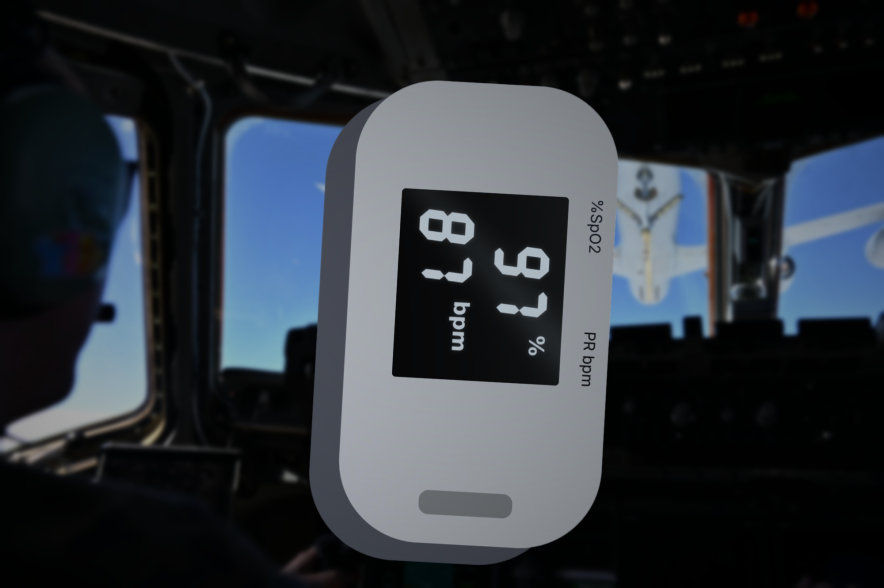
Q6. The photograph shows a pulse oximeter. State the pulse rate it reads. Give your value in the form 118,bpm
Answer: 87,bpm
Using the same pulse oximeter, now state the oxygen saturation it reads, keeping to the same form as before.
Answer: 97,%
